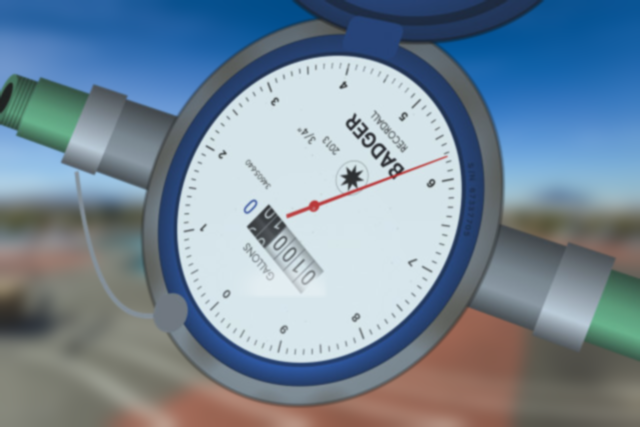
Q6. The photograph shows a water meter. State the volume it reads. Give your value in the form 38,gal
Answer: 100095.7,gal
